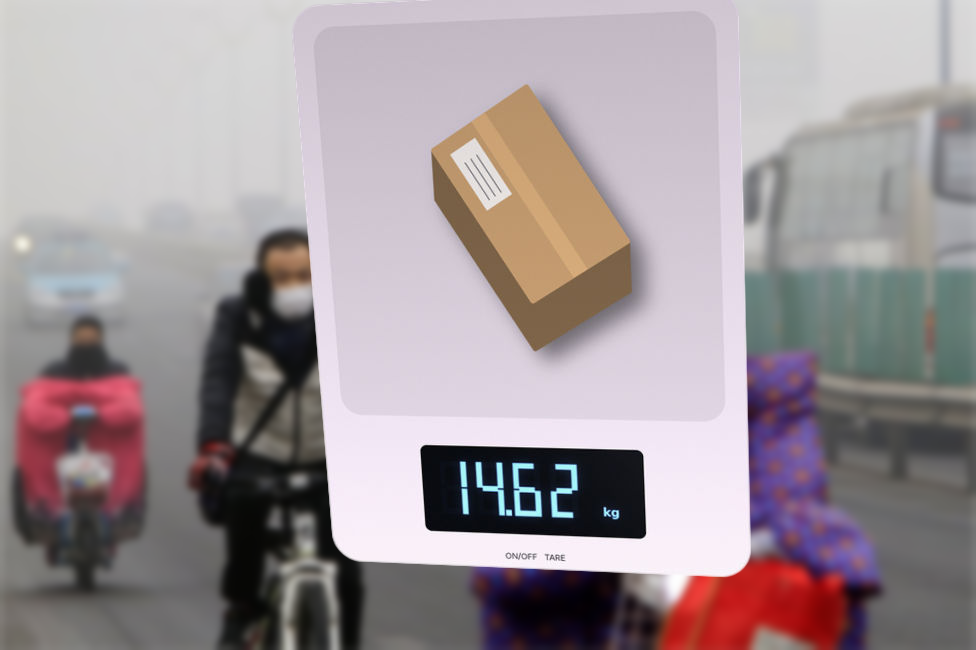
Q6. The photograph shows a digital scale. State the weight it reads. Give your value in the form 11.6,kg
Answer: 14.62,kg
